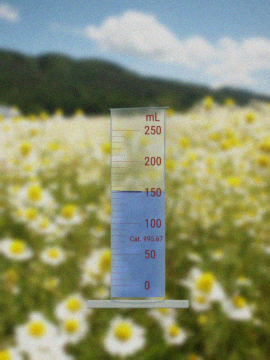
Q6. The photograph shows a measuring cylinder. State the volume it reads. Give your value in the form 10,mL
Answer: 150,mL
